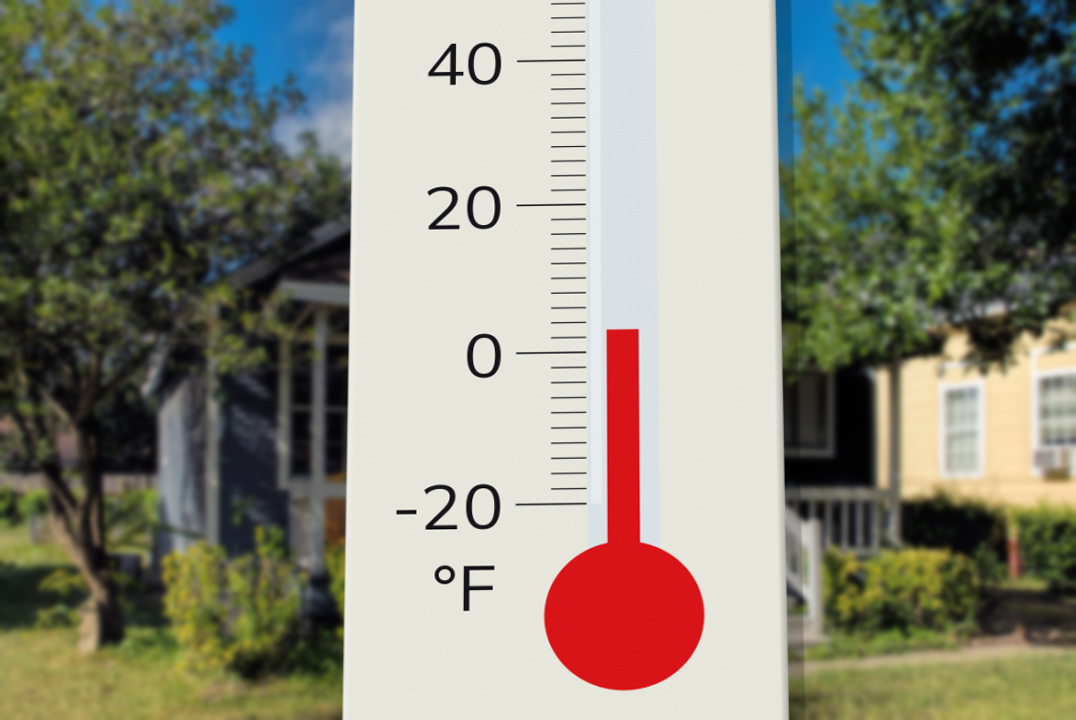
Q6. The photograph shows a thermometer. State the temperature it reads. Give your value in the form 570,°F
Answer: 3,°F
